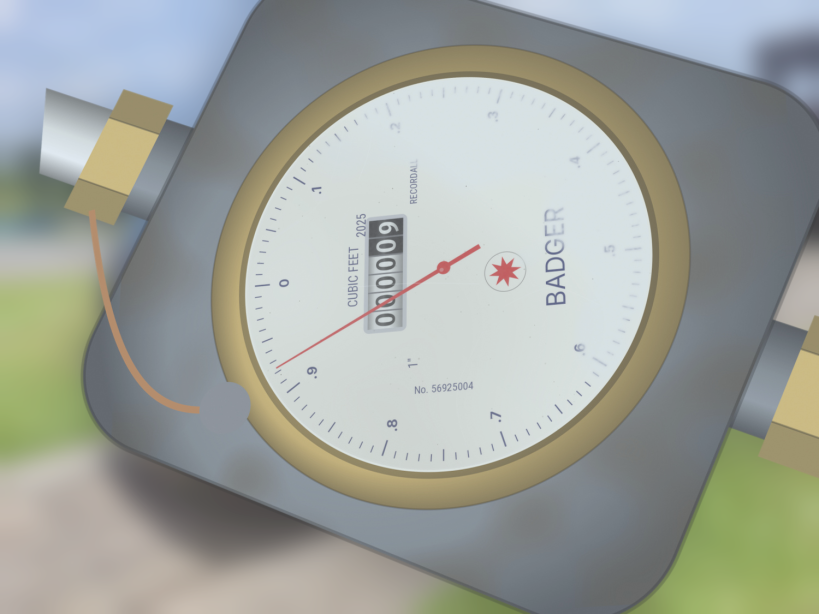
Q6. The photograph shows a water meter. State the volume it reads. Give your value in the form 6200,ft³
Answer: 8.92,ft³
